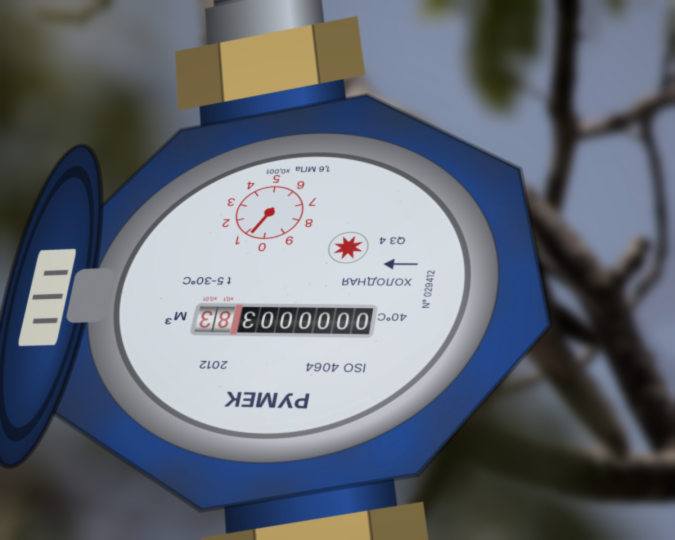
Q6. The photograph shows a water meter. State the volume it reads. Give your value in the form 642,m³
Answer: 3.830,m³
